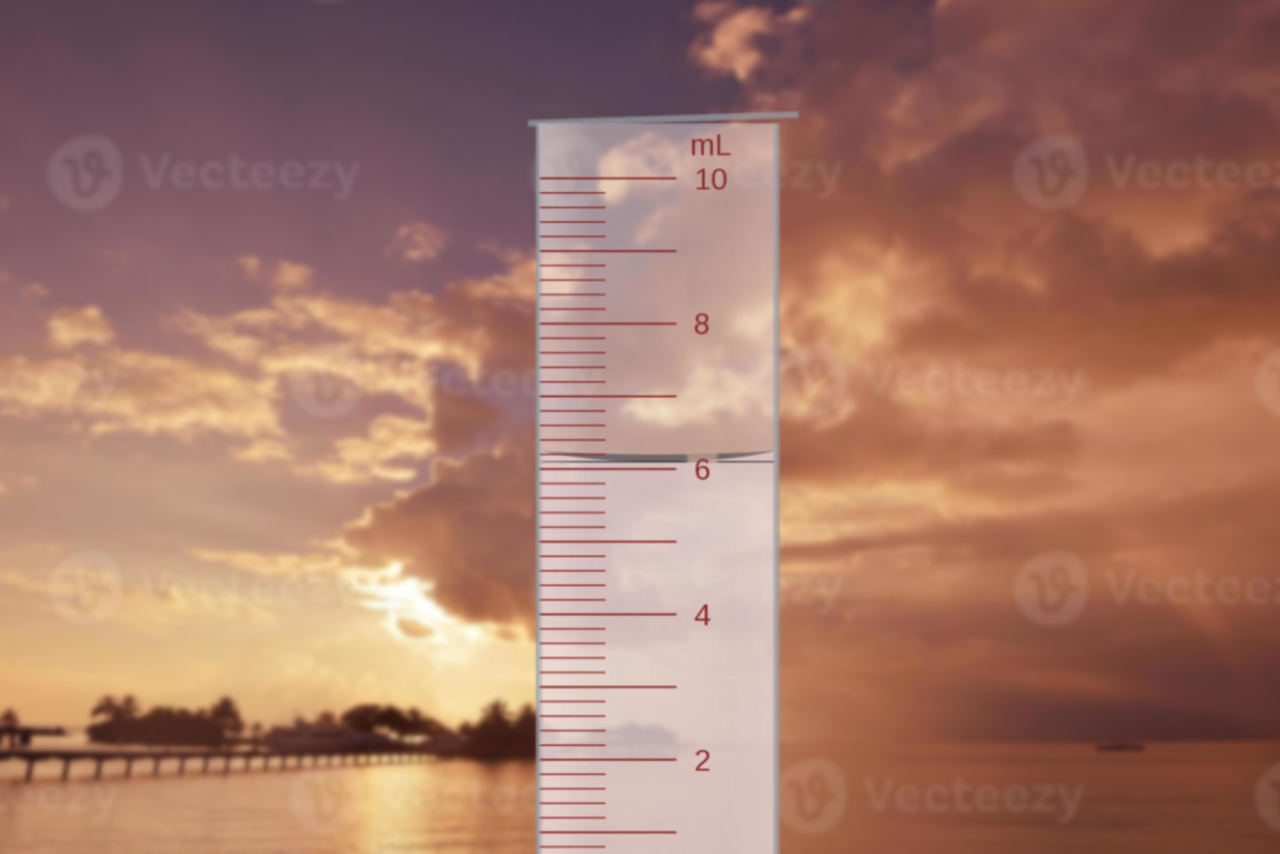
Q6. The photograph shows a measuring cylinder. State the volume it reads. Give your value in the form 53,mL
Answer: 6.1,mL
